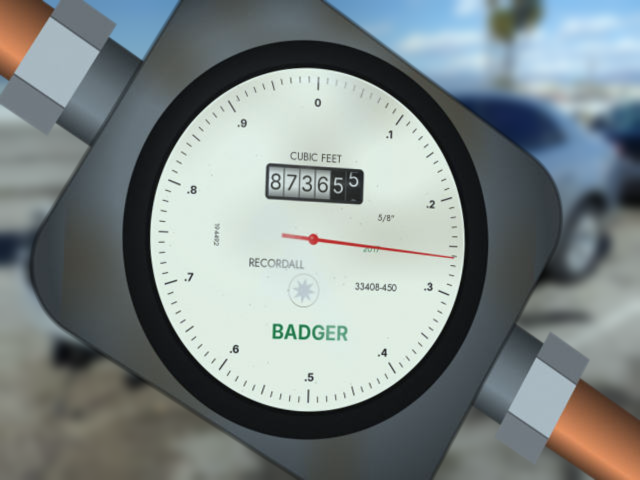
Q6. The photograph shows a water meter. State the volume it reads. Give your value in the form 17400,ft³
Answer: 873655.26,ft³
